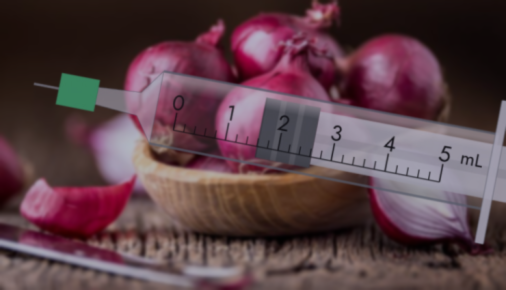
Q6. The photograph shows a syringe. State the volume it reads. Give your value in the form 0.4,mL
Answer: 1.6,mL
